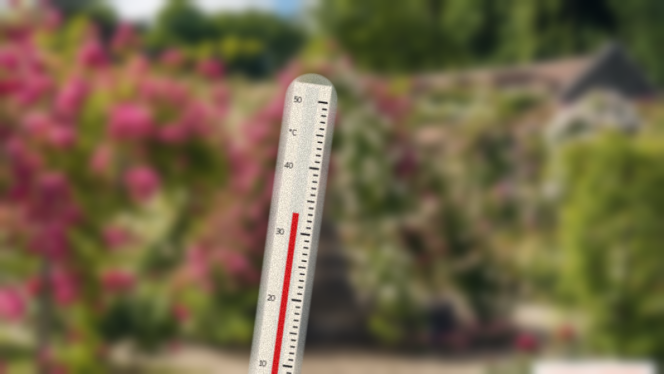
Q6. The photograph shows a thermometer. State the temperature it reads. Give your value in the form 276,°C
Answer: 33,°C
